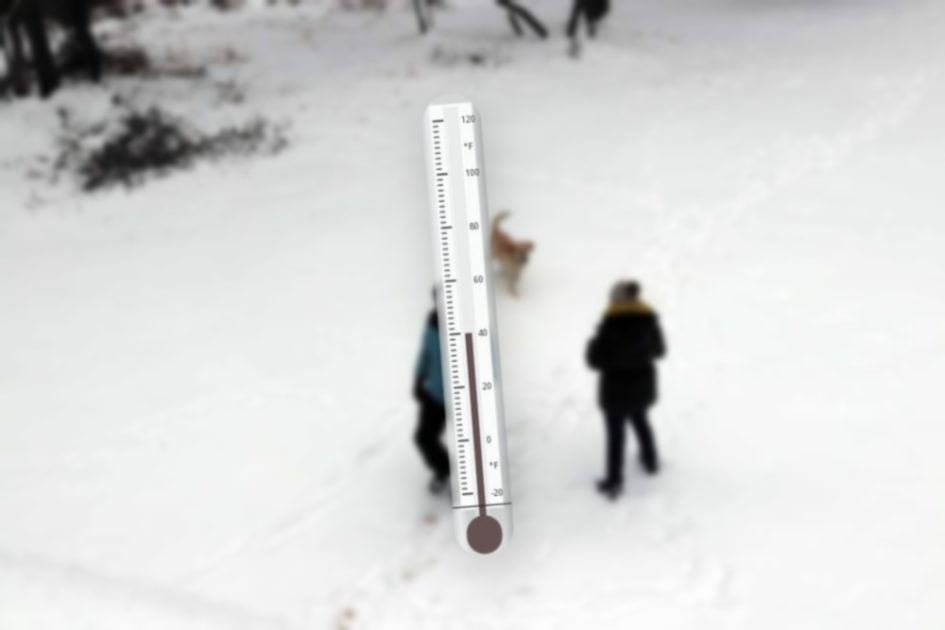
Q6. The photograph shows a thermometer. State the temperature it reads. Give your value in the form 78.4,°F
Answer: 40,°F
